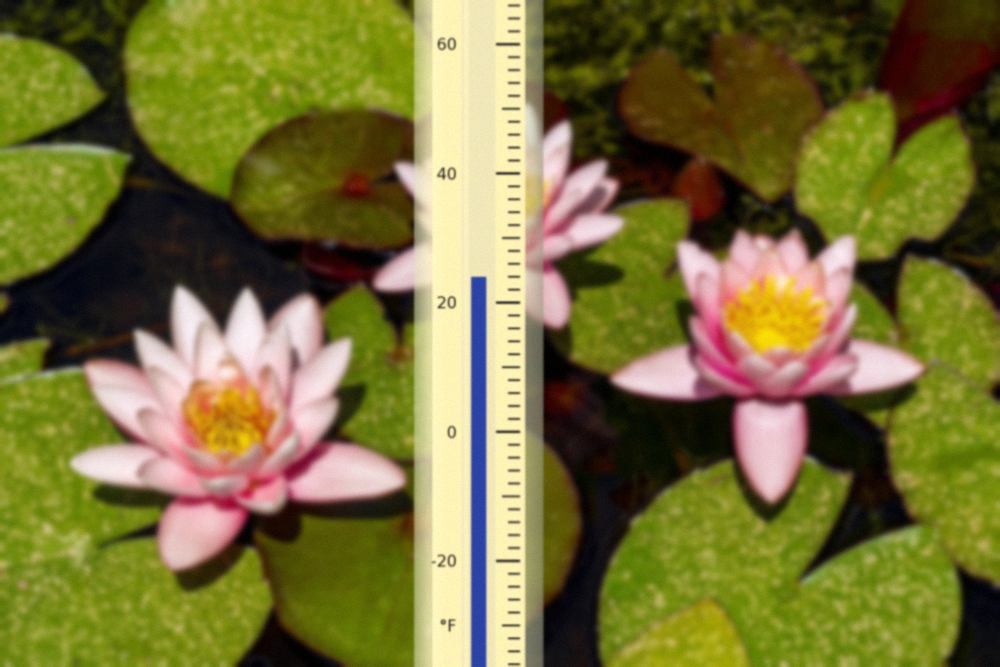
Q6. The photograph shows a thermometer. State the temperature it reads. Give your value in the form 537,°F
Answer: 24,°F
